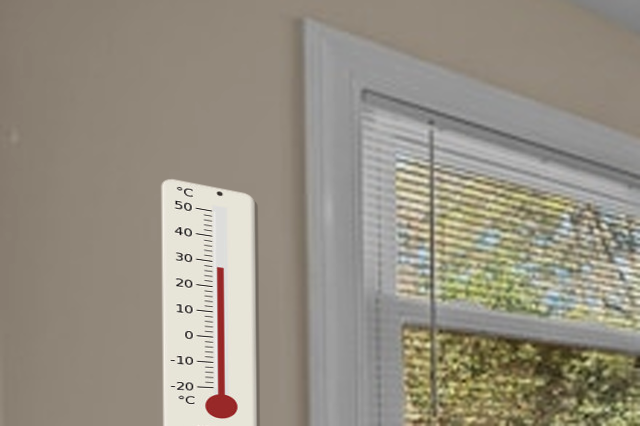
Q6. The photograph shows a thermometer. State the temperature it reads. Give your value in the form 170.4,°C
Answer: 28,°C
